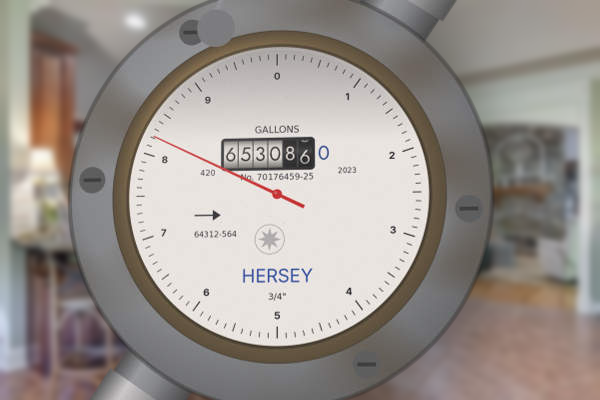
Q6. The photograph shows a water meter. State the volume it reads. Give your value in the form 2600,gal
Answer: 6530858.2,gal
